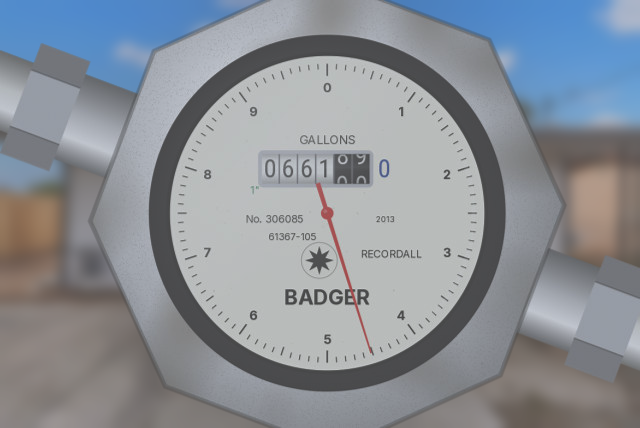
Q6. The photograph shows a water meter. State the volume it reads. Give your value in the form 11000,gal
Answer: 661894.5,gal
